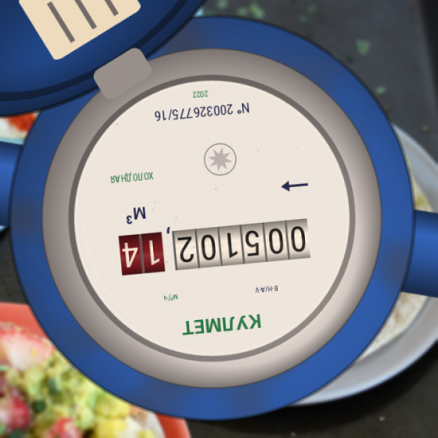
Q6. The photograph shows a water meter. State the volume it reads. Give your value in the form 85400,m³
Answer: 5102.14,m³
